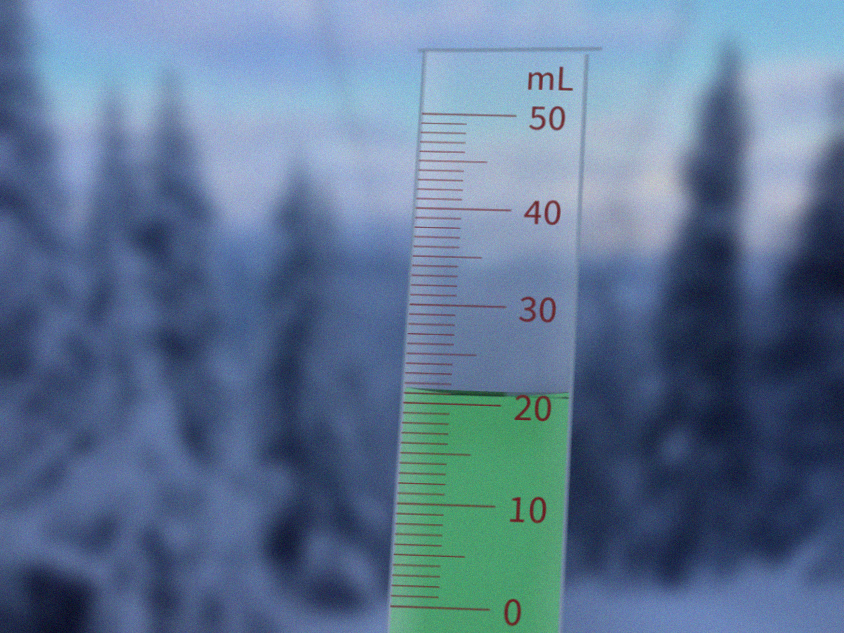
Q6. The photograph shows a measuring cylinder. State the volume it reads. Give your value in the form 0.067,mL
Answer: 21,mL
